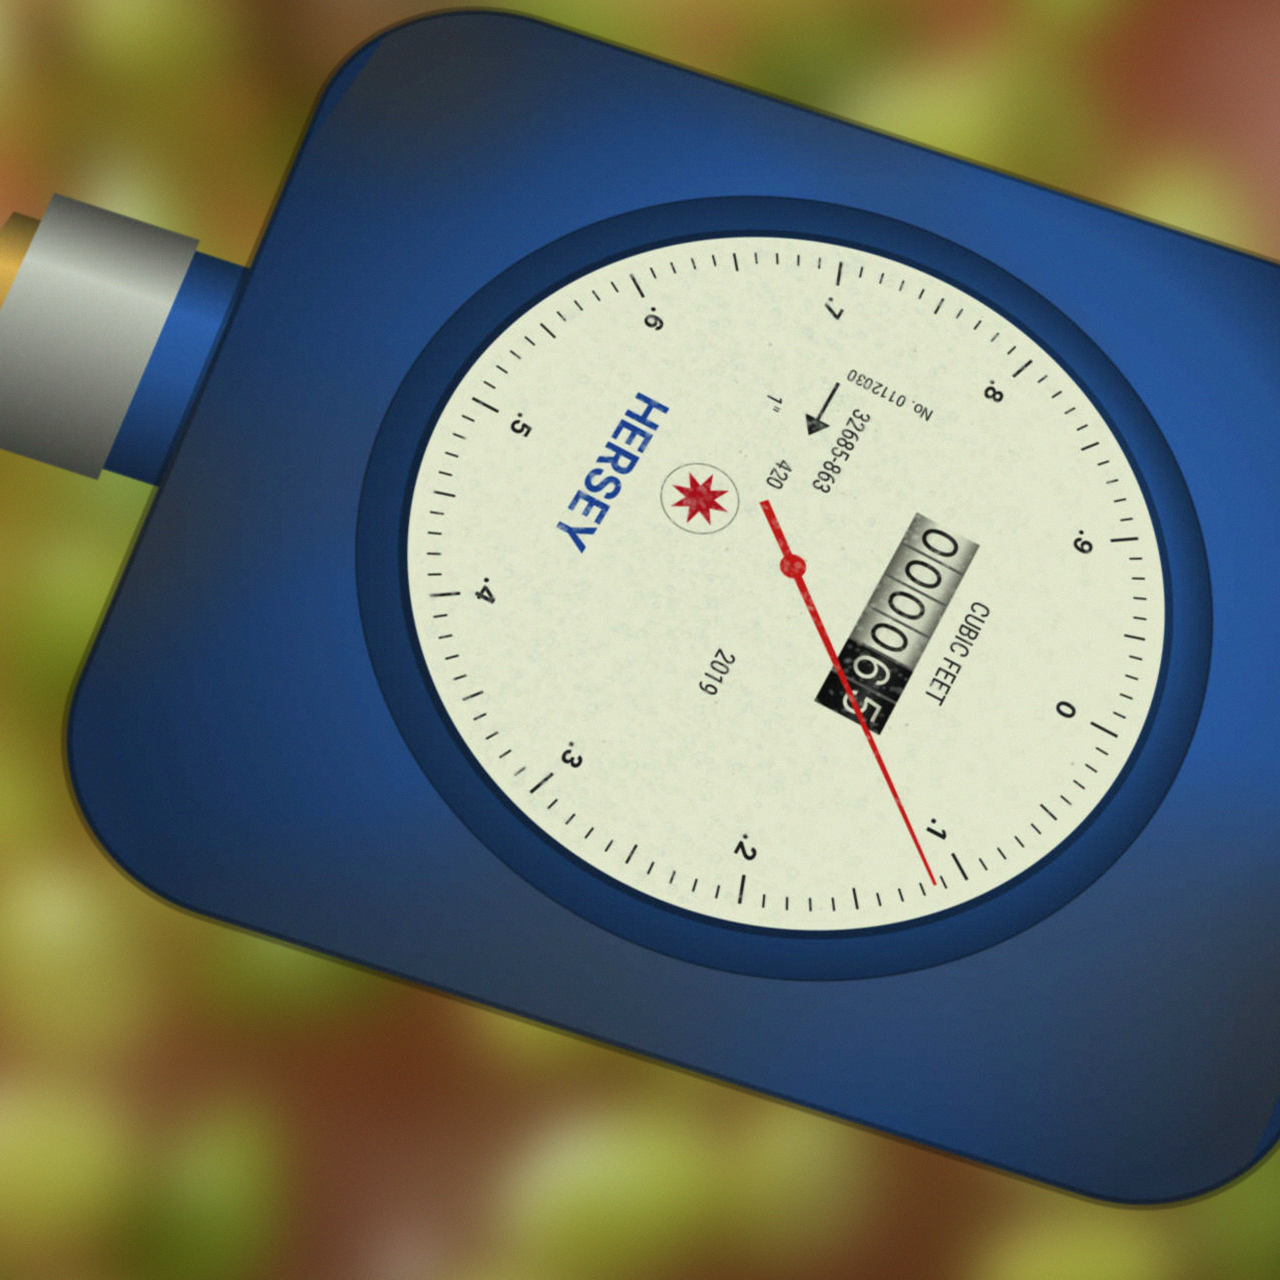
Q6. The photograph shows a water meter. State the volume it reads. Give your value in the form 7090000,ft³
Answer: 65.11,ft³
